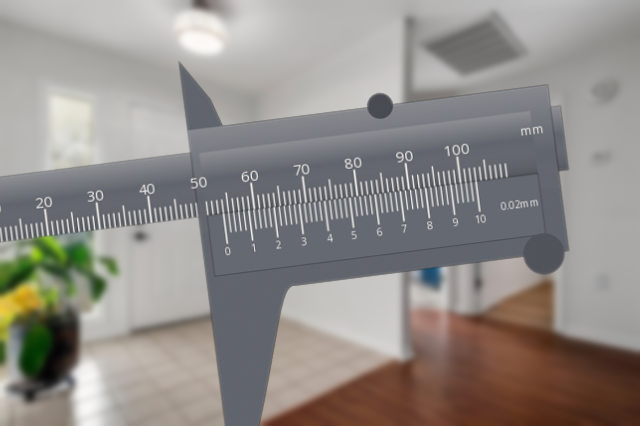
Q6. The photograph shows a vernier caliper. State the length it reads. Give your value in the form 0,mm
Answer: 54.0,mm
